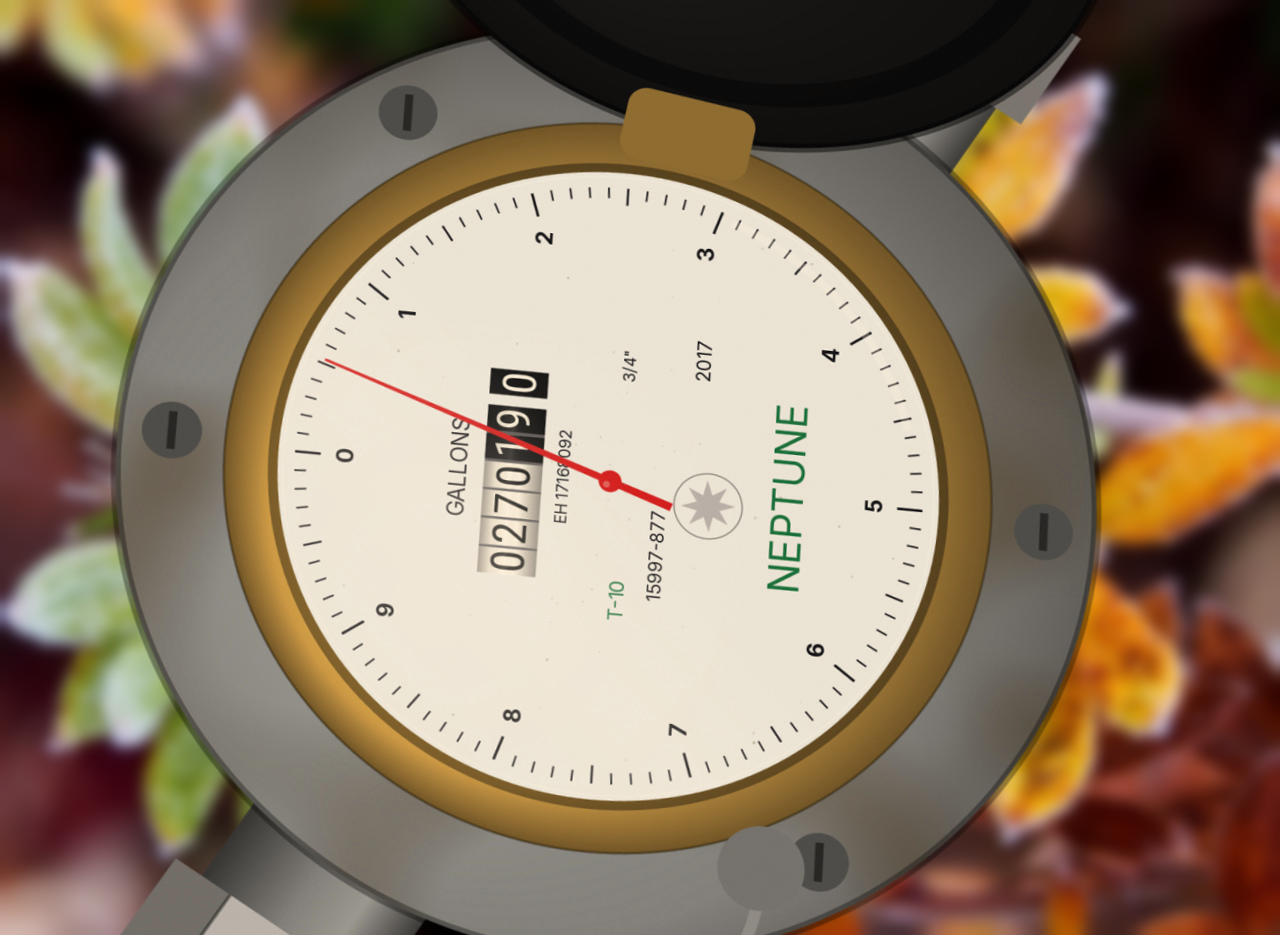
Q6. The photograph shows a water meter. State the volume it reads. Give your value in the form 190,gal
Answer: 270190.5,gal
